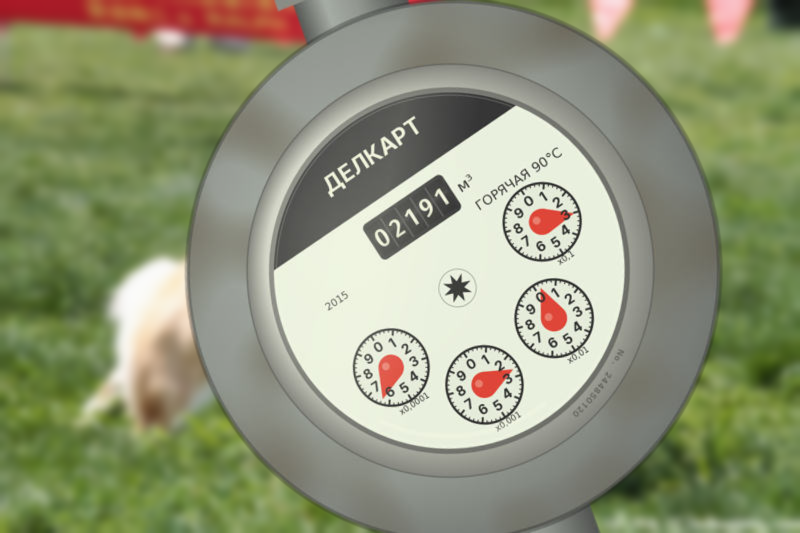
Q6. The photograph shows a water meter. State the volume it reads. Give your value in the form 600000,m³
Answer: 2191.3026,m³
